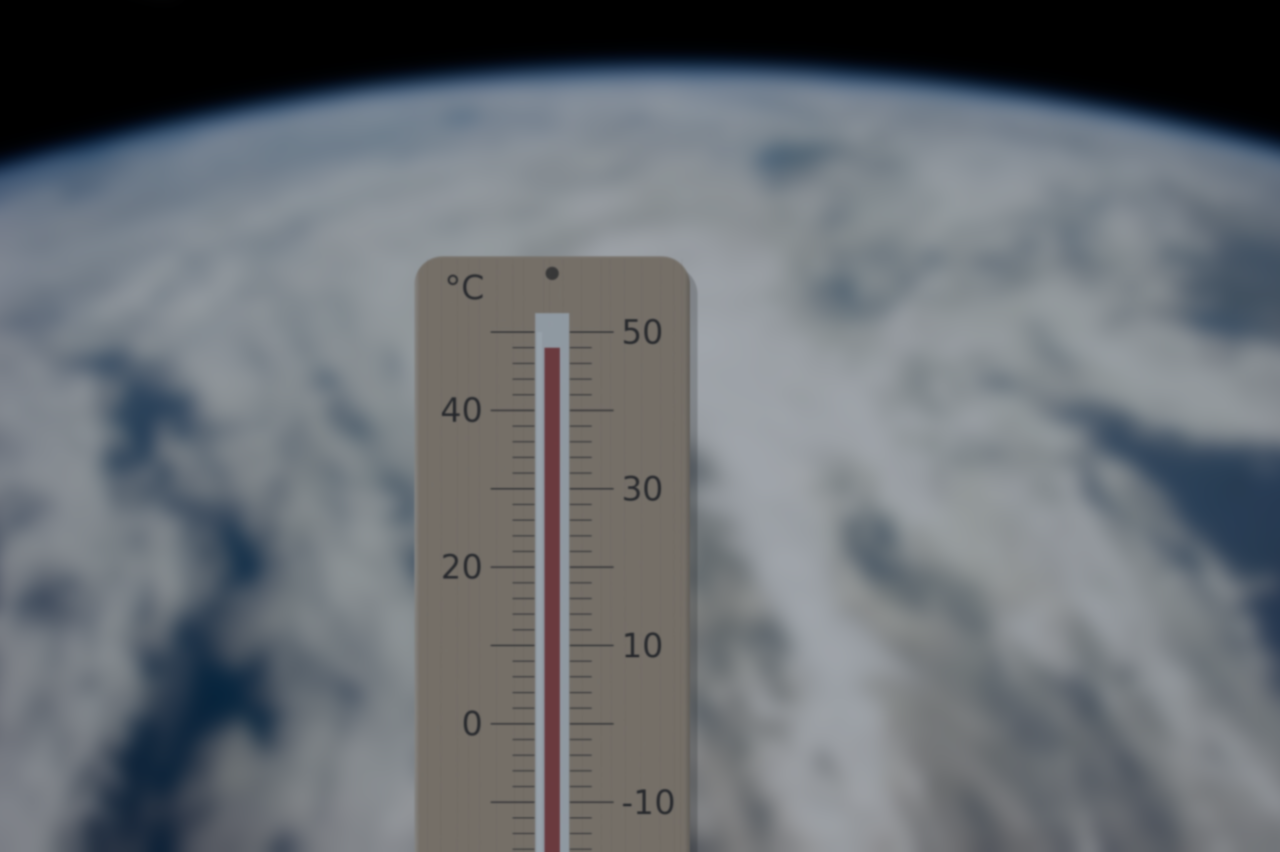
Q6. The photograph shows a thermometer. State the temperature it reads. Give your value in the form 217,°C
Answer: 48,°C
